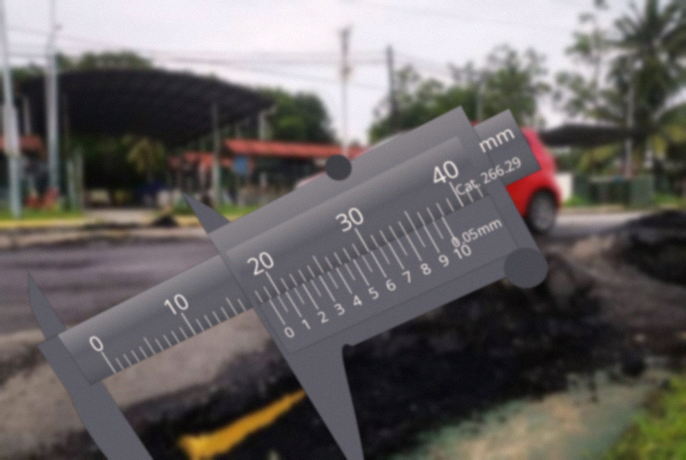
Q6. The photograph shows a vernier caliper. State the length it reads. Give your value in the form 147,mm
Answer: 18.8,mm
